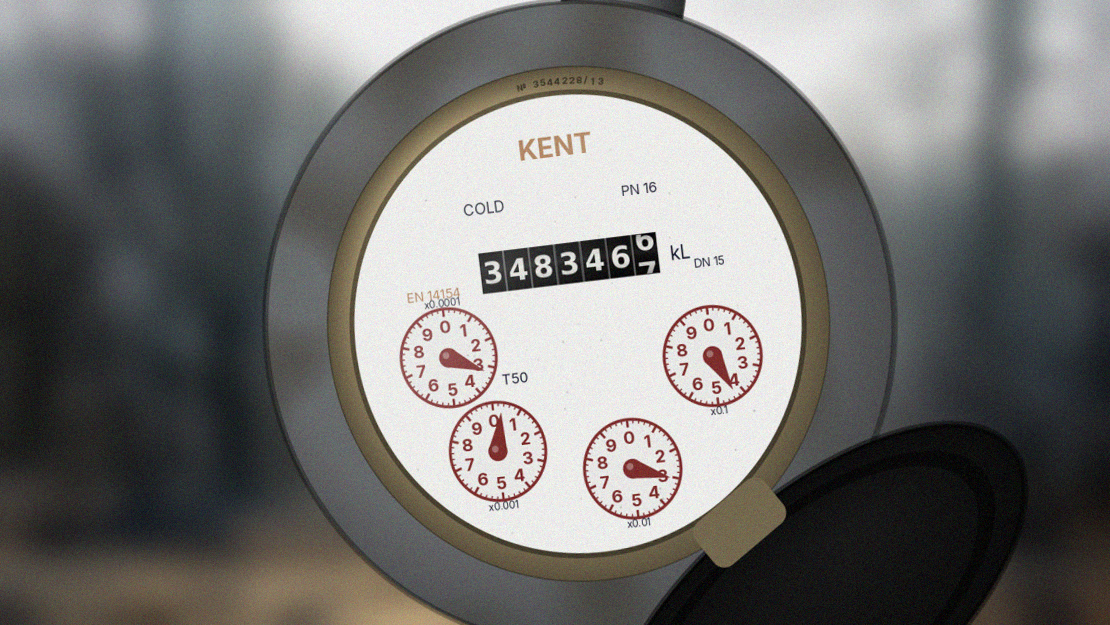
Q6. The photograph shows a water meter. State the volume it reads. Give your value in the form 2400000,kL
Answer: 3483466.4303,kL
